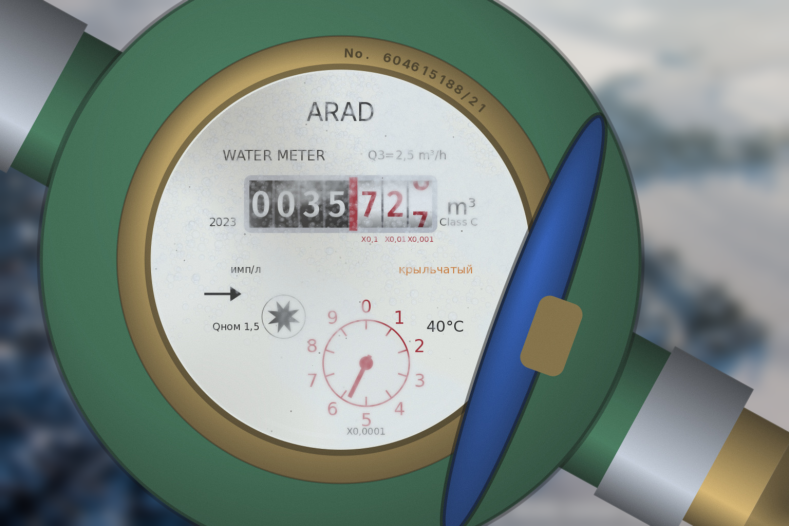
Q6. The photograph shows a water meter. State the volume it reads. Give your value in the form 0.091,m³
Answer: 35.7265,m³
